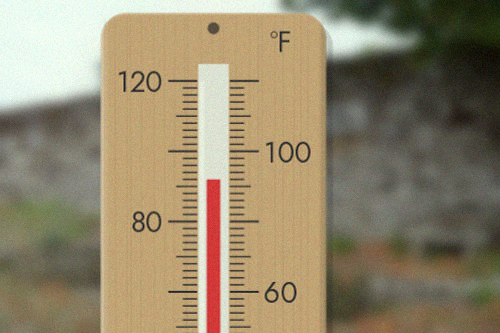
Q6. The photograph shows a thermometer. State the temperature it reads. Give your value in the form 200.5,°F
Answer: 92,°F
